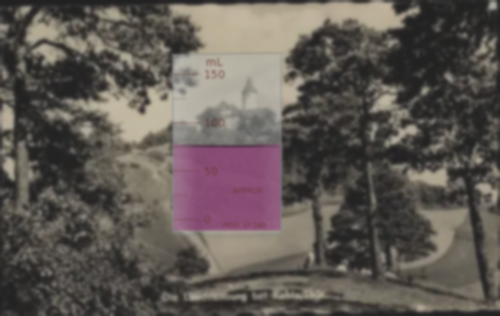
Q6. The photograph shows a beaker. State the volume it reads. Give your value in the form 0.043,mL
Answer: 75,mL
